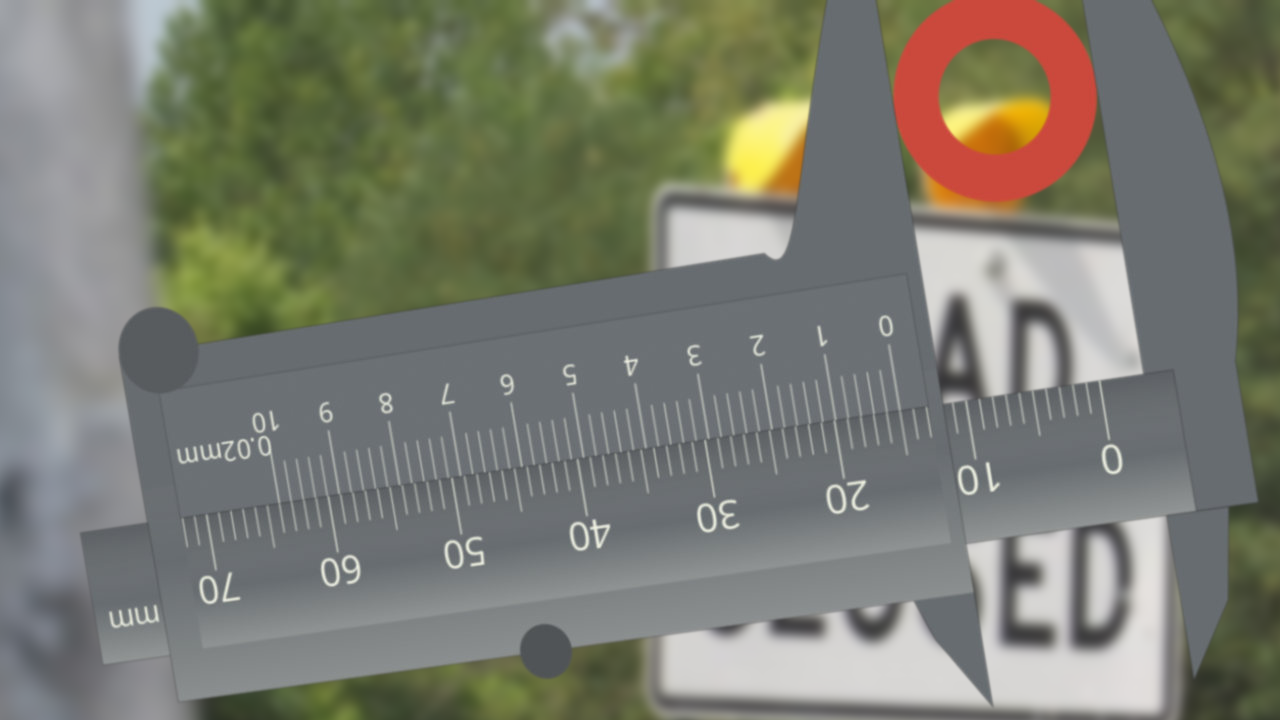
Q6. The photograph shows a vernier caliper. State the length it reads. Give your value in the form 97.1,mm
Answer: 15.0,mm
